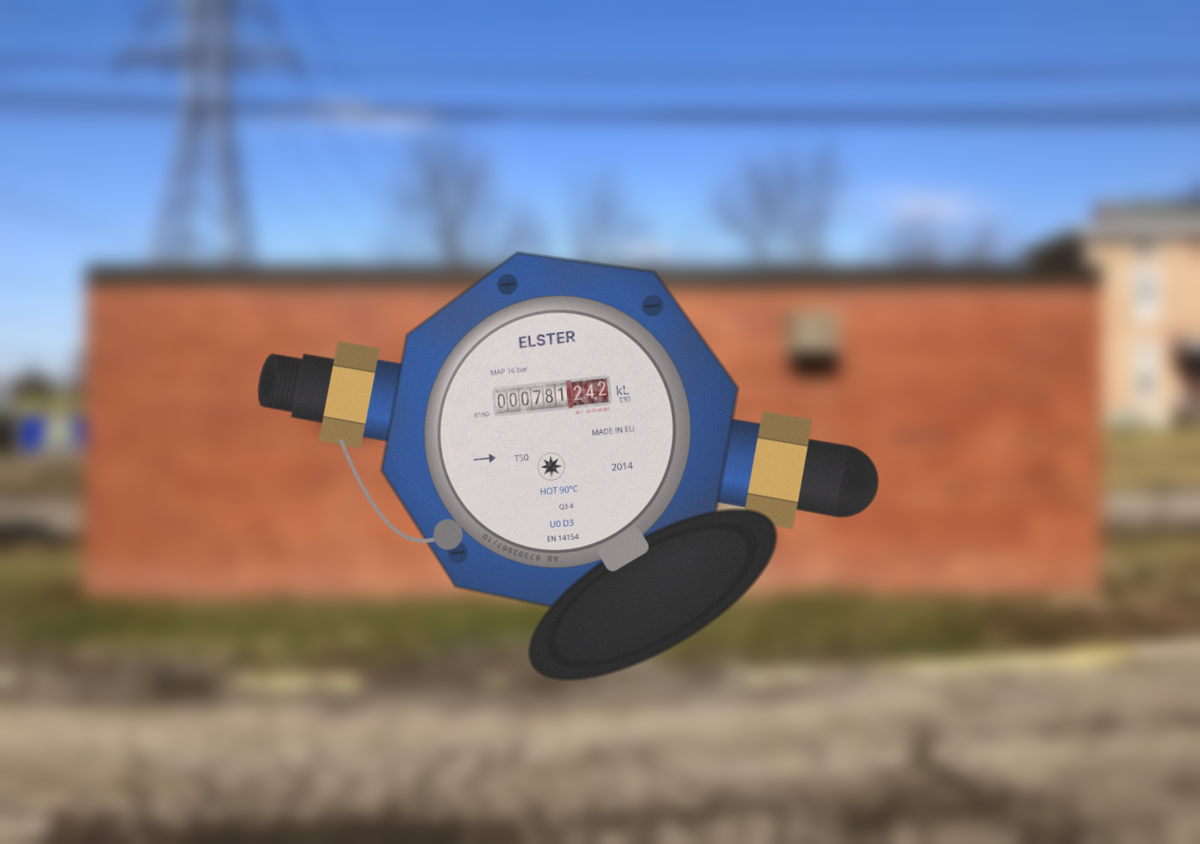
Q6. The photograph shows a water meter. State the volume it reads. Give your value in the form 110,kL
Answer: 781.242,kL
